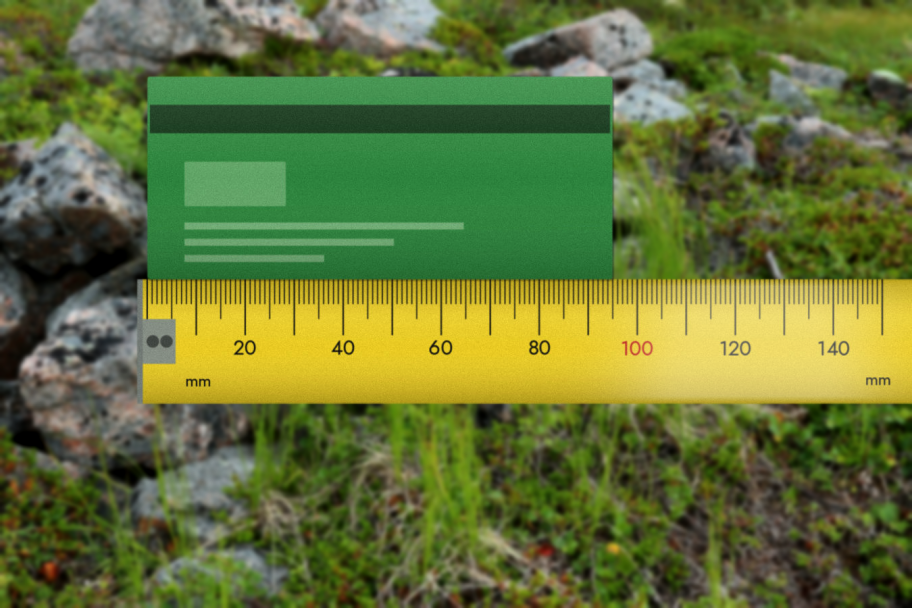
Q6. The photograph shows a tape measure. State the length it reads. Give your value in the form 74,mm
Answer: 95,mm
